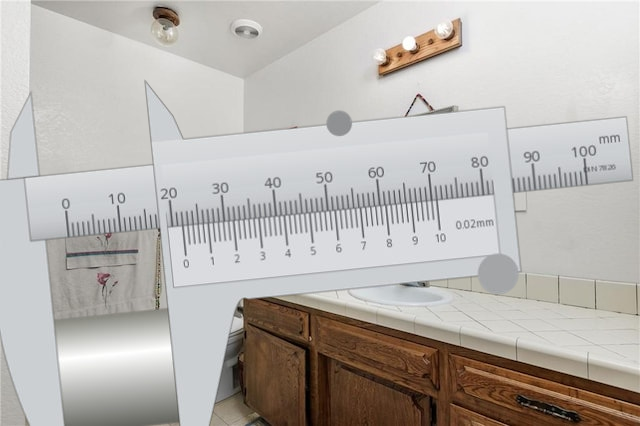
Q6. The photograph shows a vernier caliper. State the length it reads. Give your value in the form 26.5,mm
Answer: 22.0,mm
